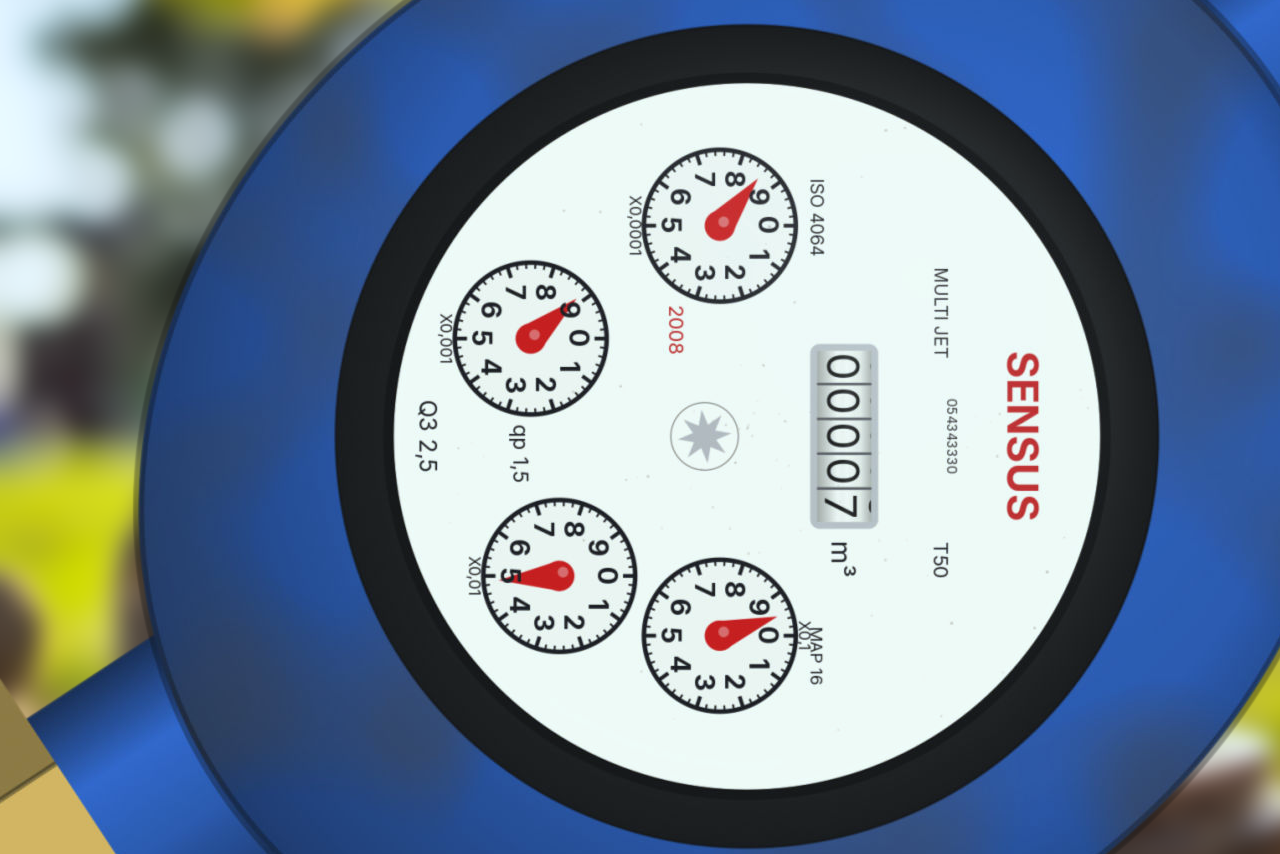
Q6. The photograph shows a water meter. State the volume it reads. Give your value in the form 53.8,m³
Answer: 6.9488,m³
